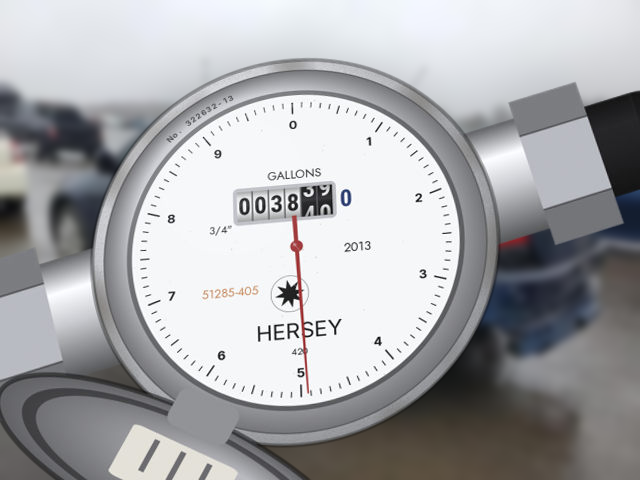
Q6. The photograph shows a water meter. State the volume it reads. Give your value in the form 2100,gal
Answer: 38394.9,gal
